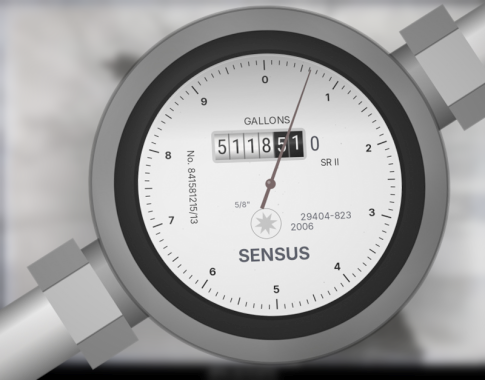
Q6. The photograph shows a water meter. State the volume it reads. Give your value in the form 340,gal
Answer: 5118510.6,gal
